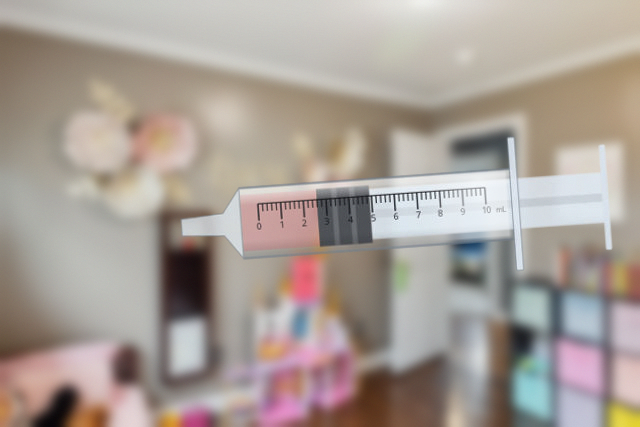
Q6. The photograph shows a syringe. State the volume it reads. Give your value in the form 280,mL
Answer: 2.6,mL
